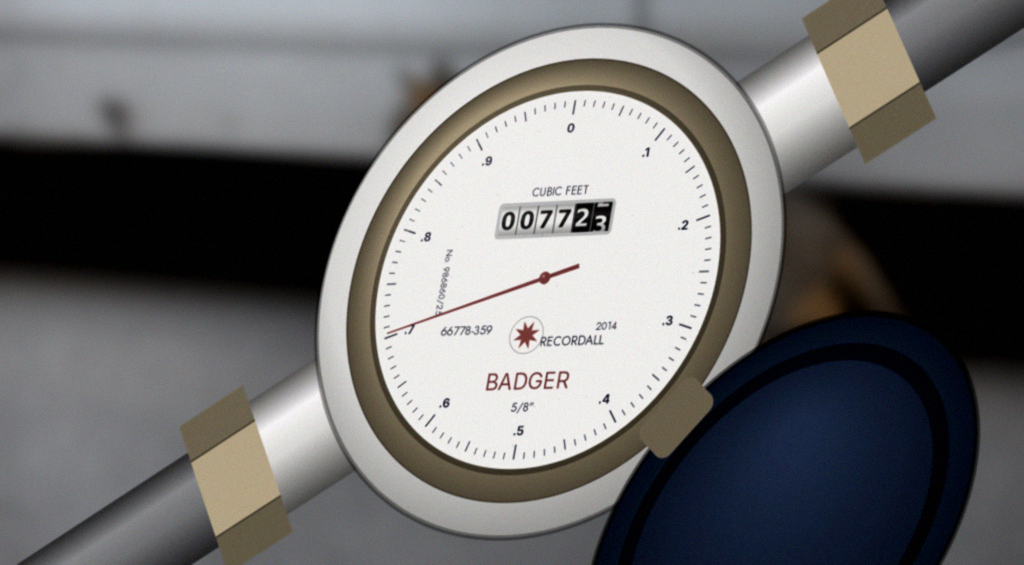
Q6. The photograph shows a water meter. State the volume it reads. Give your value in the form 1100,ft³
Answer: 7722.70,ft³
